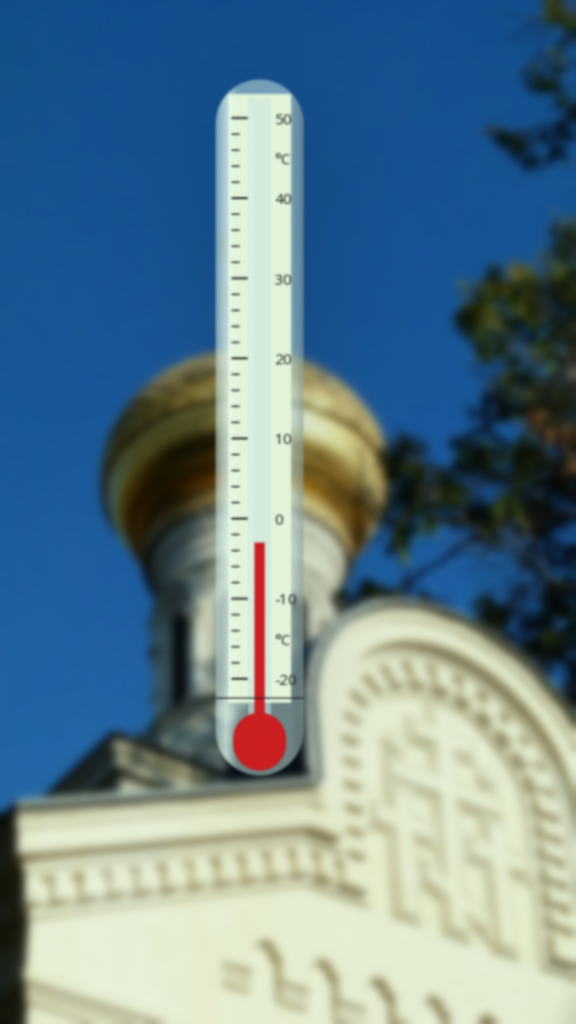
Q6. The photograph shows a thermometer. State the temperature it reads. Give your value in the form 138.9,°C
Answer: -3,°C
